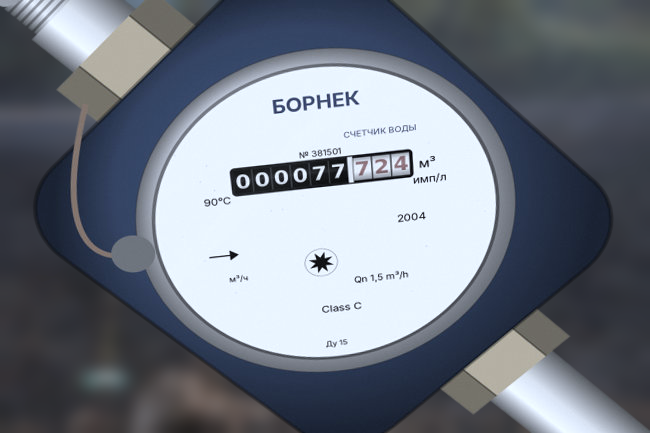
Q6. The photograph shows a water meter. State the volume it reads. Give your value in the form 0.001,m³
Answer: 77.724,m³
